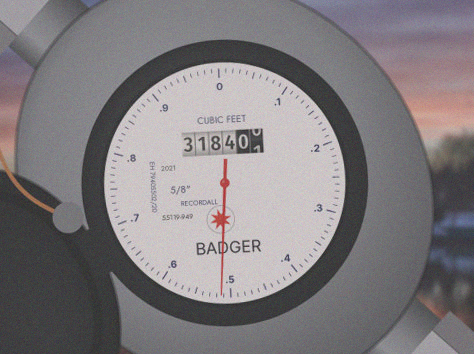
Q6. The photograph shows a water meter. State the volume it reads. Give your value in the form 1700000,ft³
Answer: 318400.51,ft³
